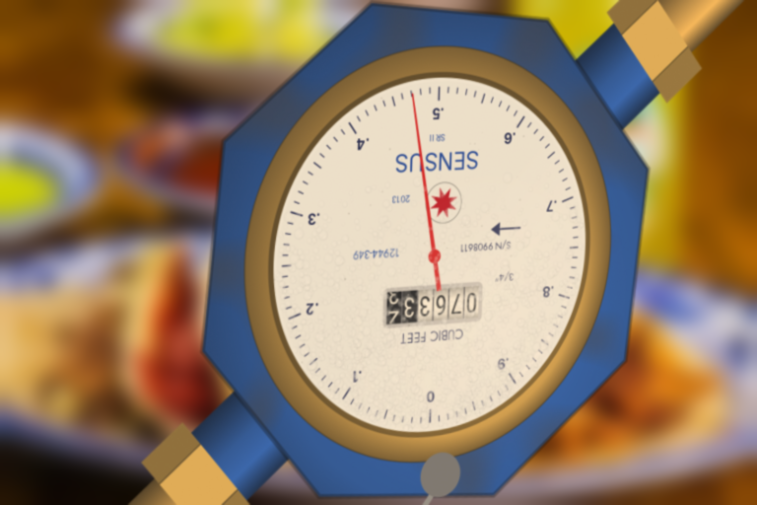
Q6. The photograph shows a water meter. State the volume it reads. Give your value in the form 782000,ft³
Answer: 76332.47,ft³
